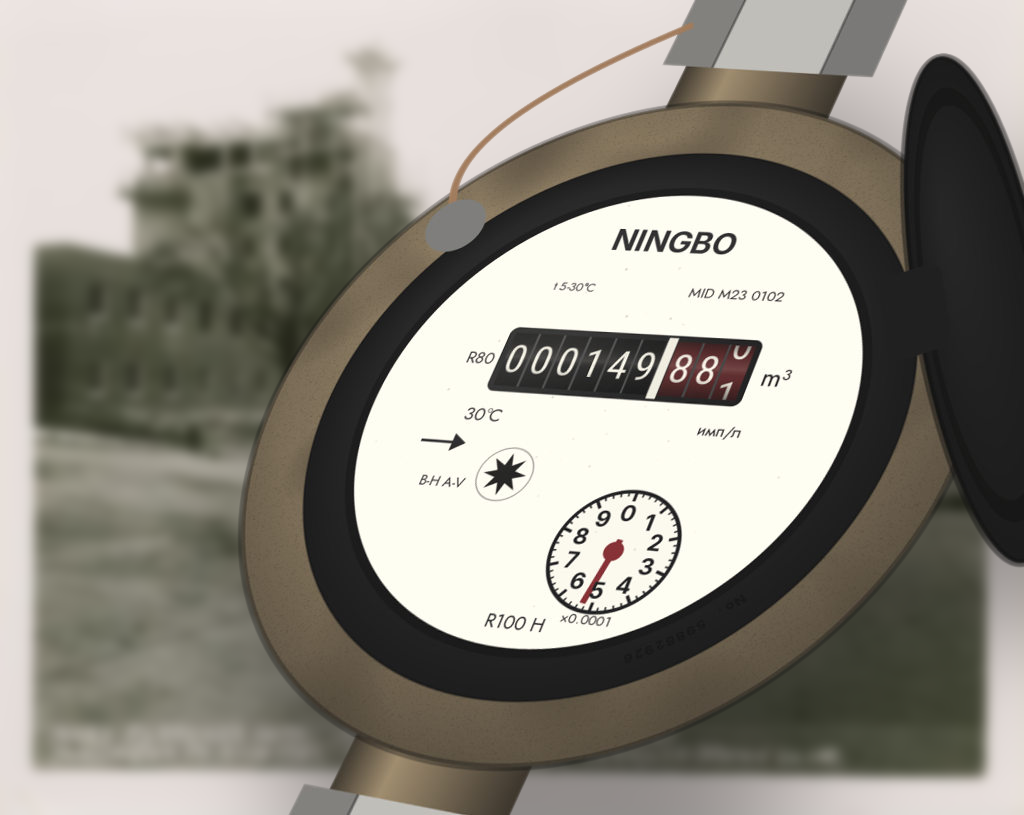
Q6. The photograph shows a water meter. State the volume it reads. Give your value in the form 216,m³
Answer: 149.8805,m³
